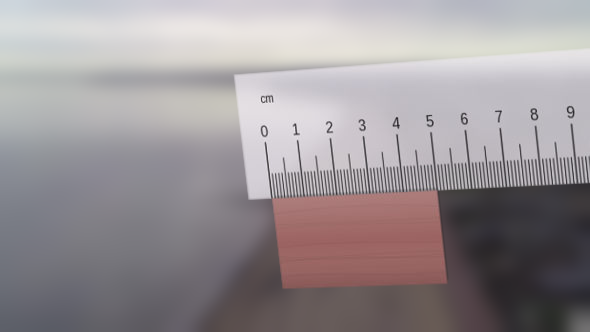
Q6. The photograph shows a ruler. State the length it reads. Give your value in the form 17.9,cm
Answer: 5,cm
